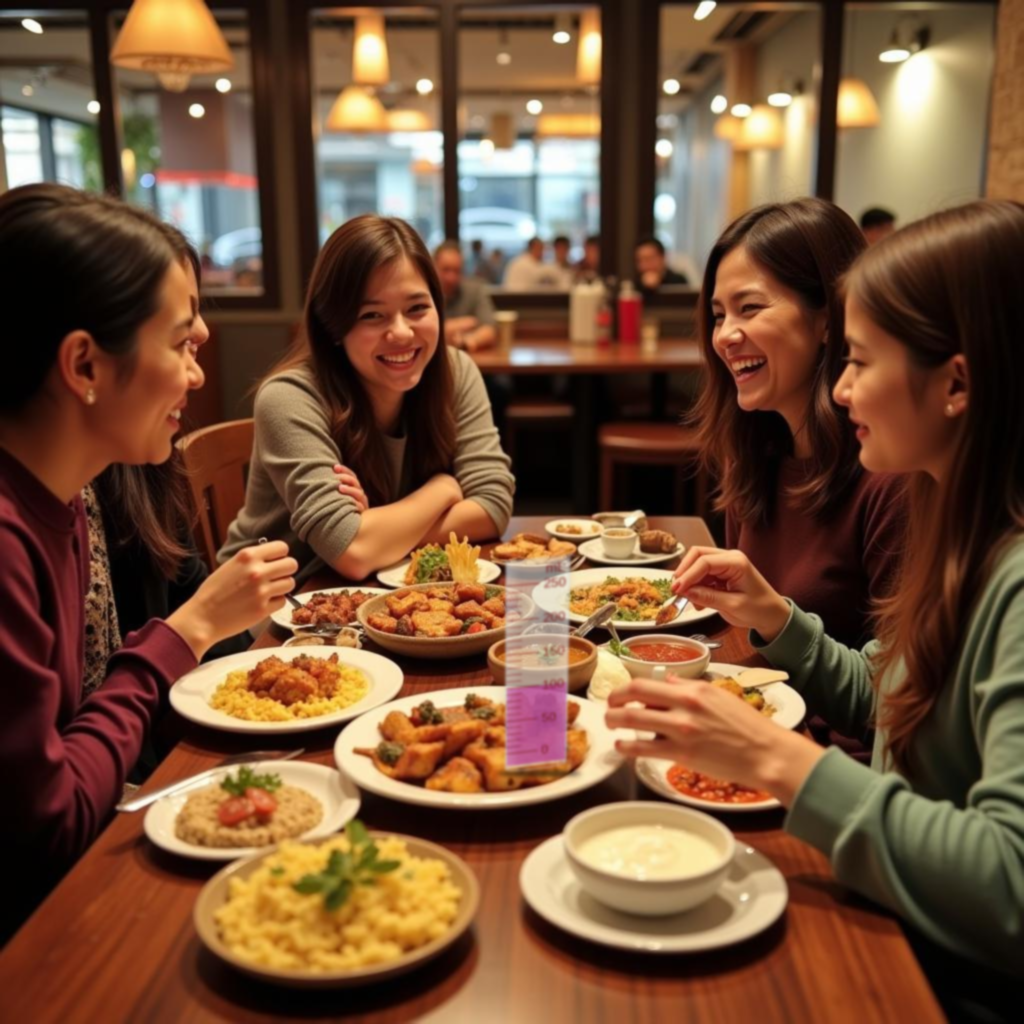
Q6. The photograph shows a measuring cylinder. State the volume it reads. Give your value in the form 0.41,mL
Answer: 100,mL
